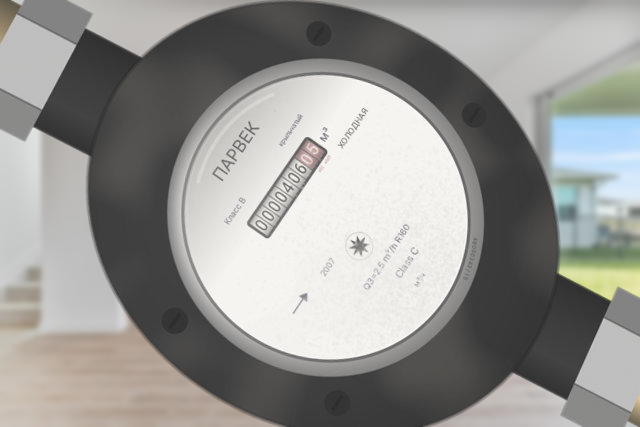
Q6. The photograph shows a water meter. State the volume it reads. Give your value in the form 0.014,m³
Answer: 406.05,m³
